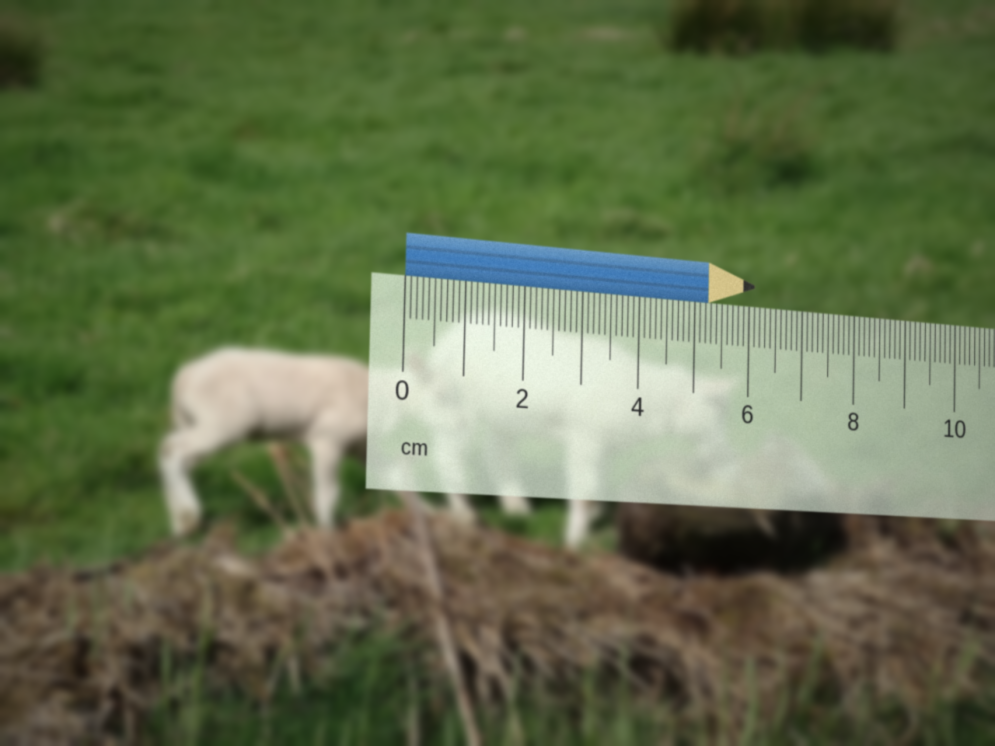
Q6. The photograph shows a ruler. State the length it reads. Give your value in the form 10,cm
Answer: 6.1,cm
